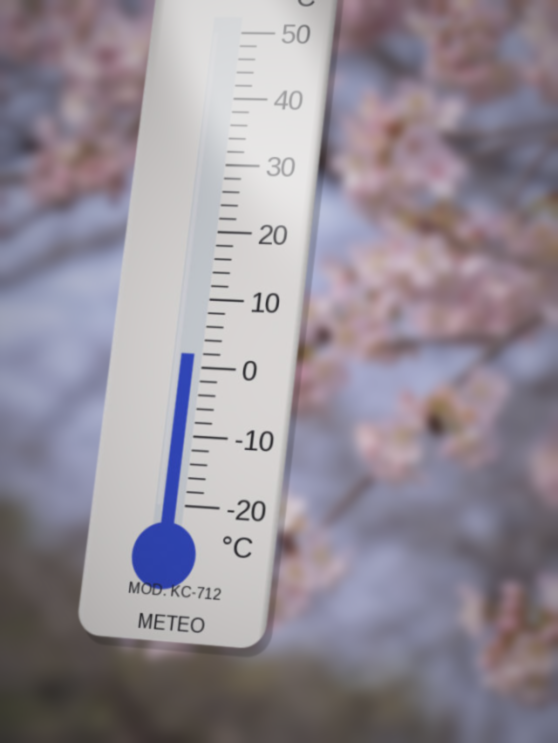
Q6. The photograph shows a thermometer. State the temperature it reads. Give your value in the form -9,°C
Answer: 2,°C
